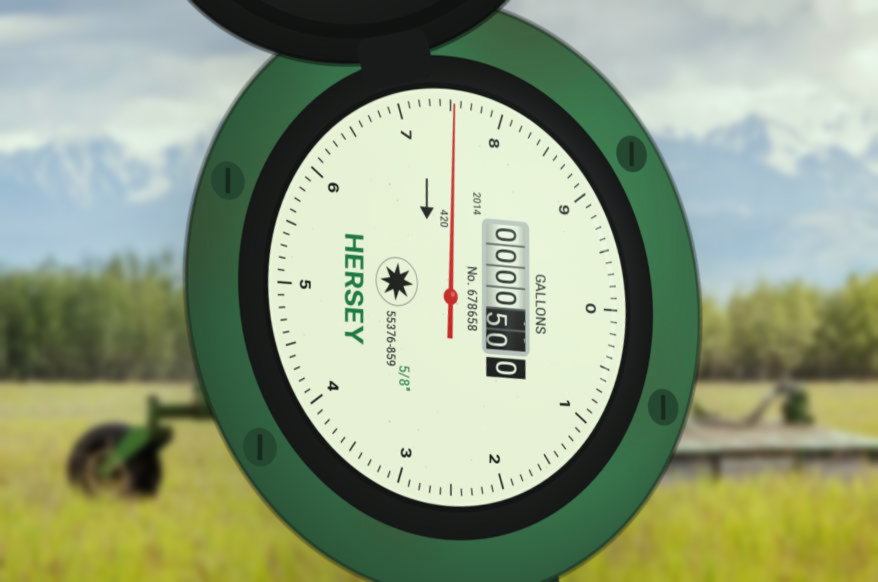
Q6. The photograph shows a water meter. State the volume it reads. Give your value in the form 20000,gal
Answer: 497.5,gal
